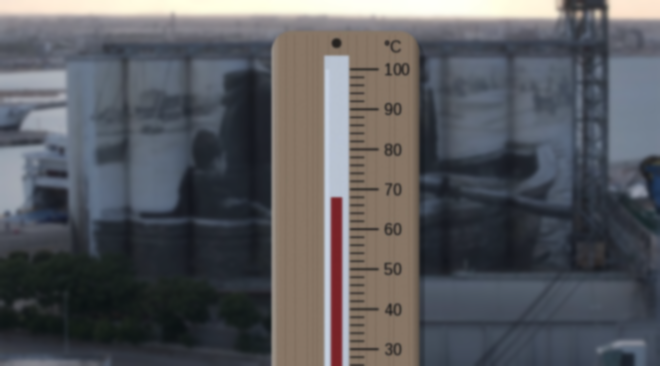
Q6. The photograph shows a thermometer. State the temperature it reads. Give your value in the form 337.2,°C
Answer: 68,°C
